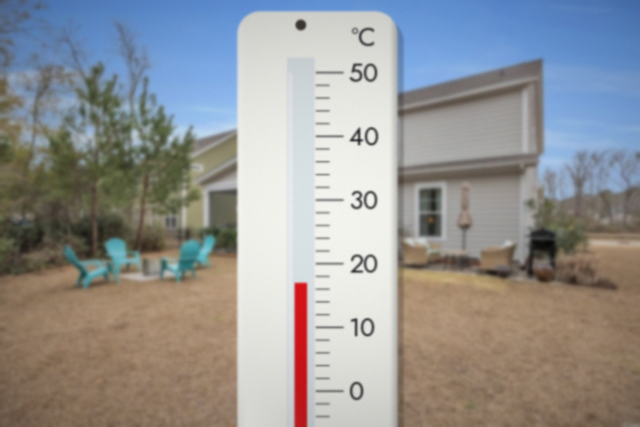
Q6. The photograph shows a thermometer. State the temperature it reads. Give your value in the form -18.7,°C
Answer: 17,°C
